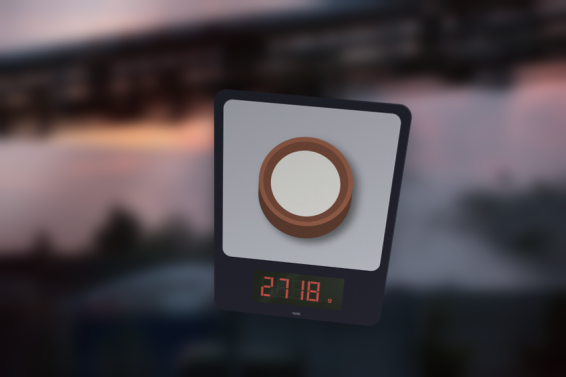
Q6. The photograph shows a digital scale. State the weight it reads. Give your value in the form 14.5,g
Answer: 2718,g
